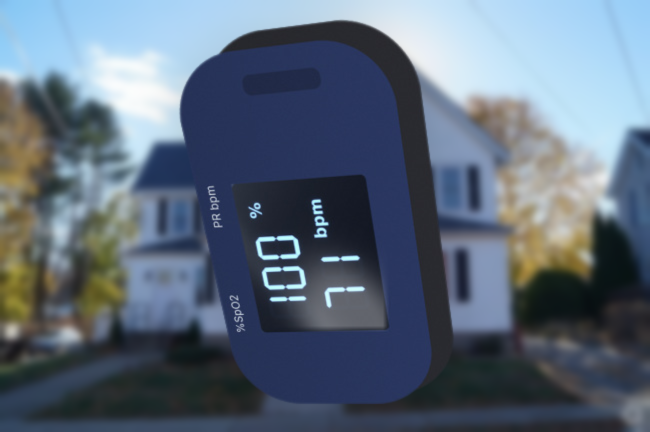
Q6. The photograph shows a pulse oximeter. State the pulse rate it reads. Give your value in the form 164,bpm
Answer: 71,bpm
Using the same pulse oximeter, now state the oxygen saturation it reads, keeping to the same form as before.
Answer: 100,%
